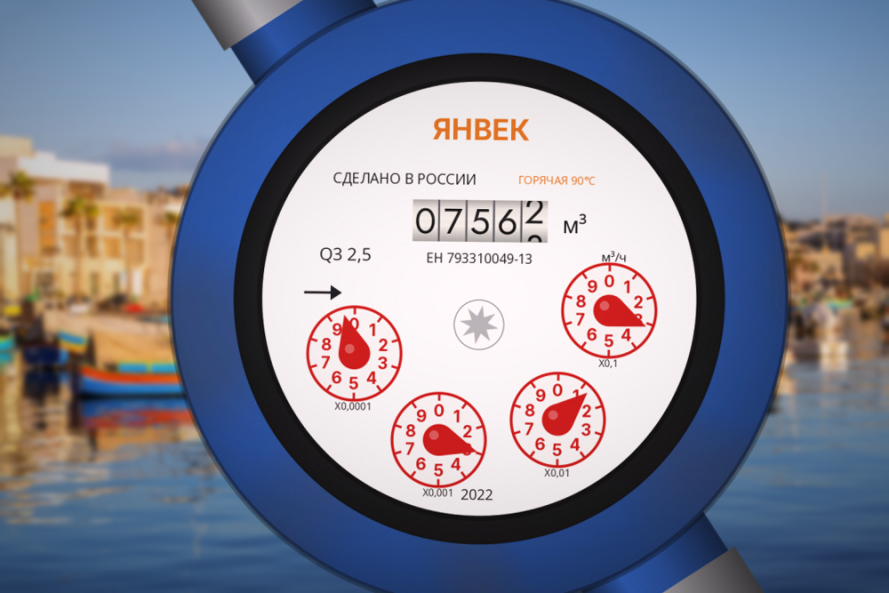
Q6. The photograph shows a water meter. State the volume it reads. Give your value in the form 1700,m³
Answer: 7562.3129,m³
